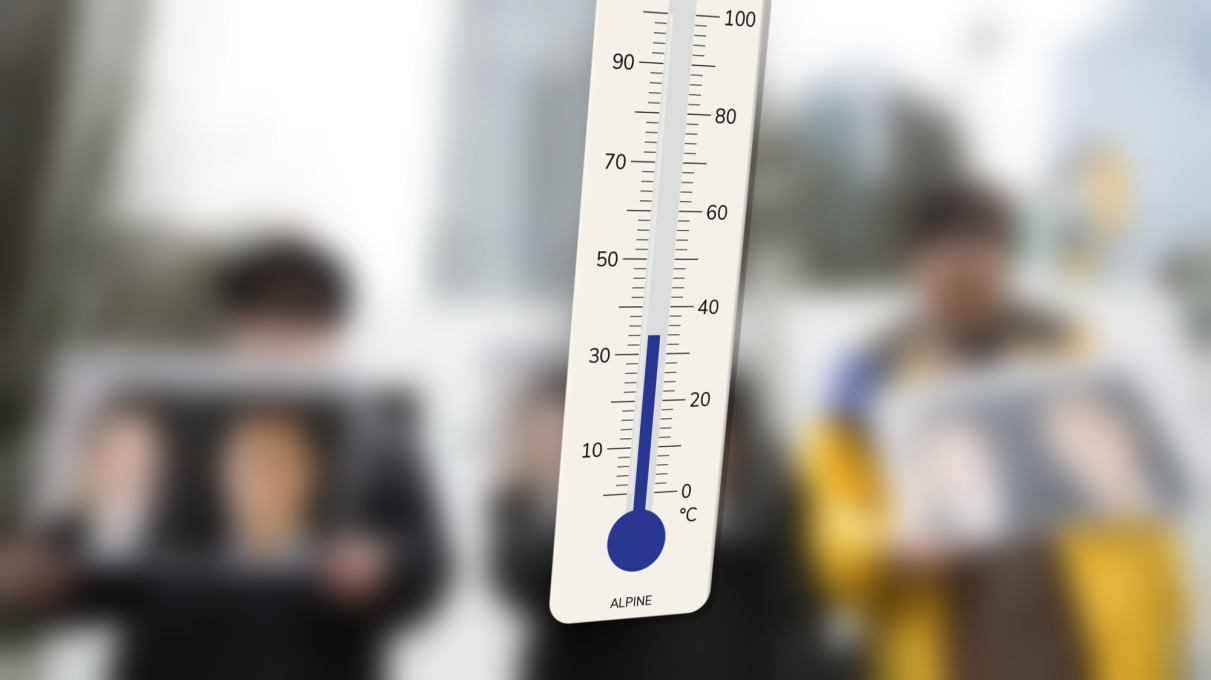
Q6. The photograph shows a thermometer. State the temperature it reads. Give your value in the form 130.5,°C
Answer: 34,°C
